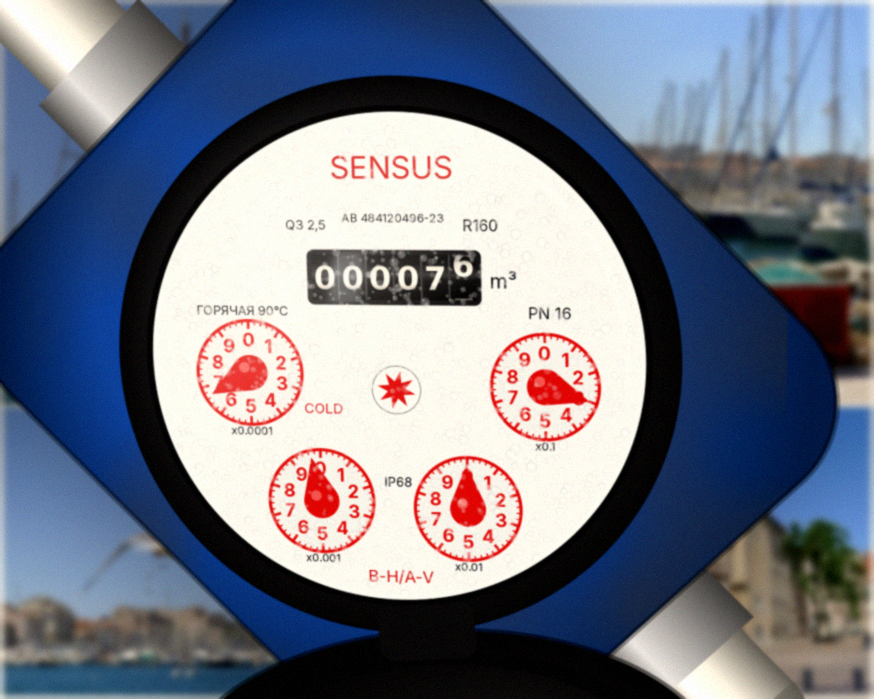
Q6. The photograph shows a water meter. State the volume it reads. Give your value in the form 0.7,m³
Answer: 76.2996,m³
